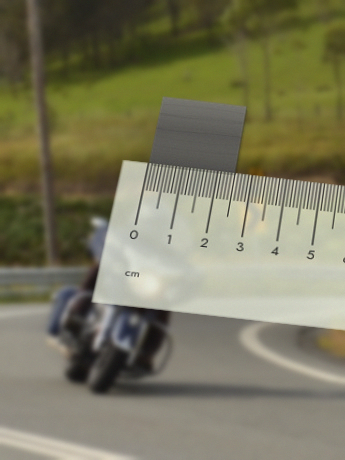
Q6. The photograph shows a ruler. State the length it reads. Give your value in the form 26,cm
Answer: 2.5,cm
